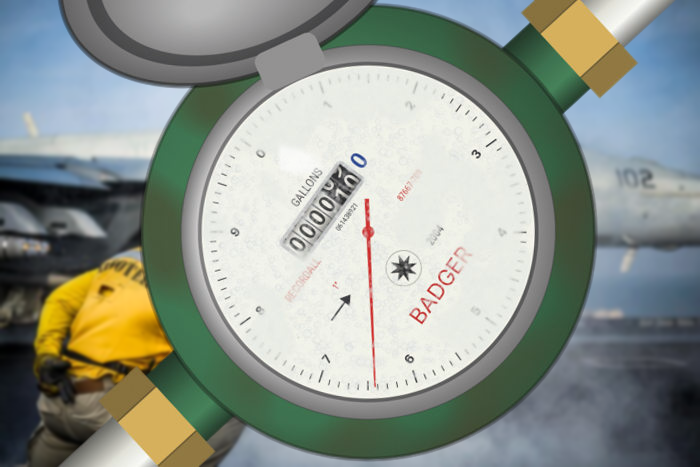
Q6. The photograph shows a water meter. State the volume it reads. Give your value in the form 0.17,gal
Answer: 96.4,gal
